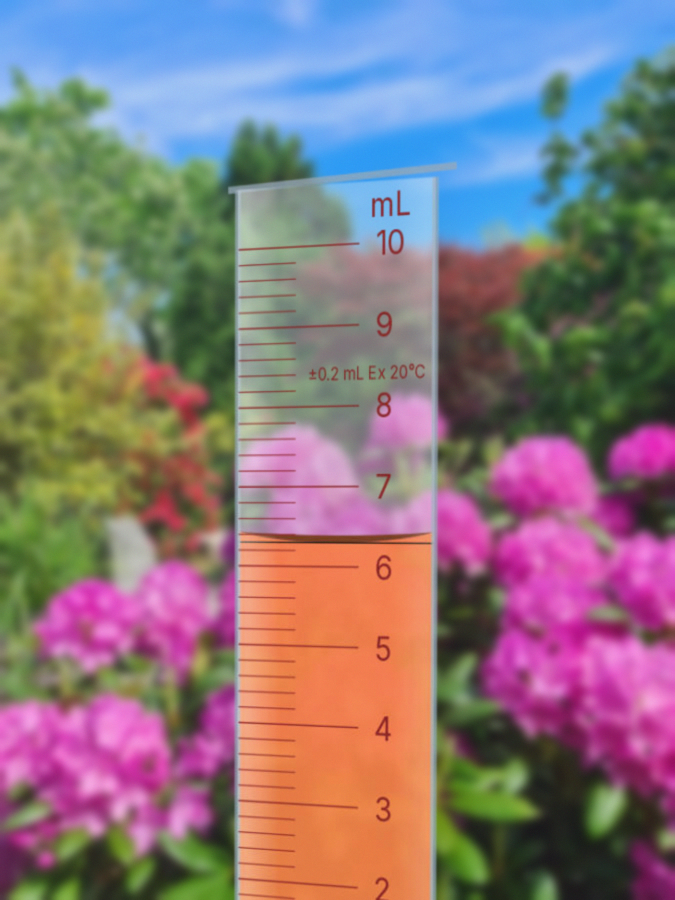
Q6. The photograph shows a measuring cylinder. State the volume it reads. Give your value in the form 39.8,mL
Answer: 6.3,mL
